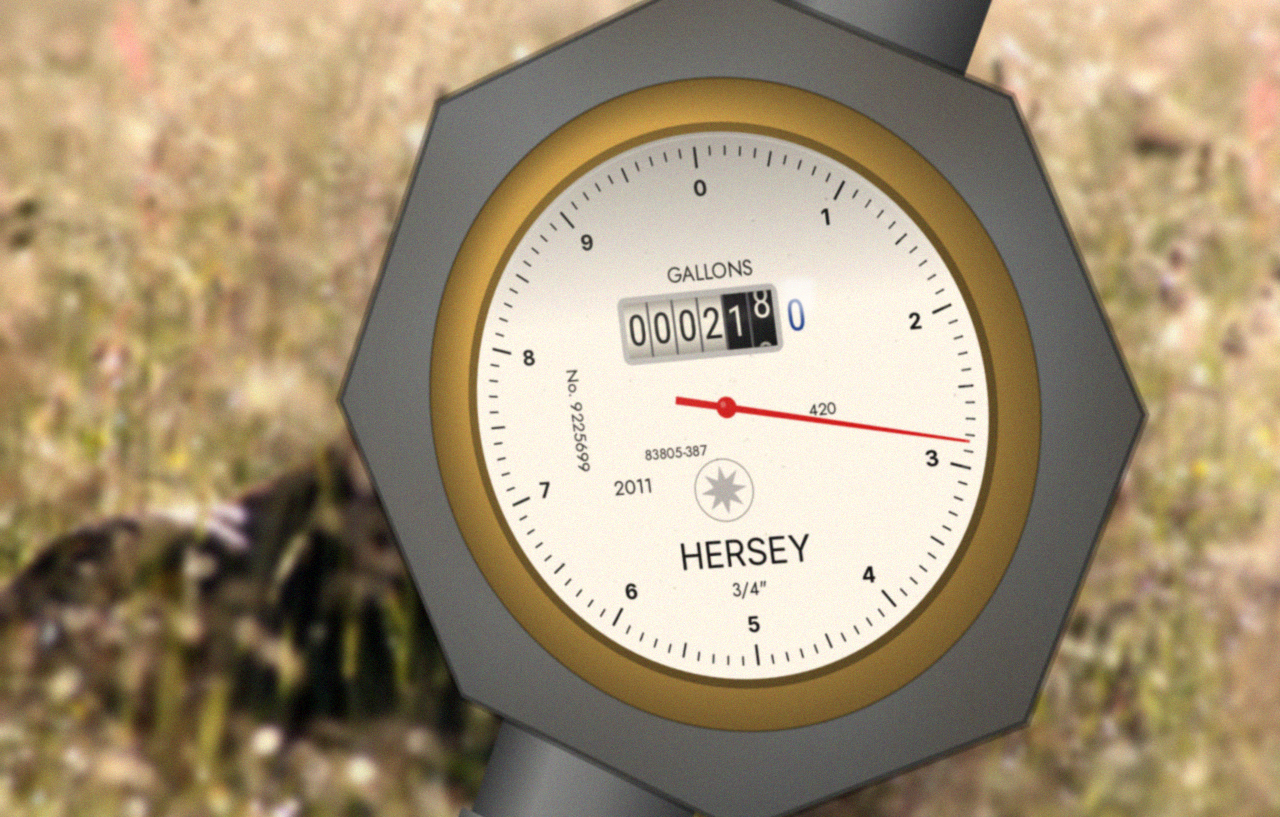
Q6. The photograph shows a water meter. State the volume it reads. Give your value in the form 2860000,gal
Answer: 2182.8,gal
